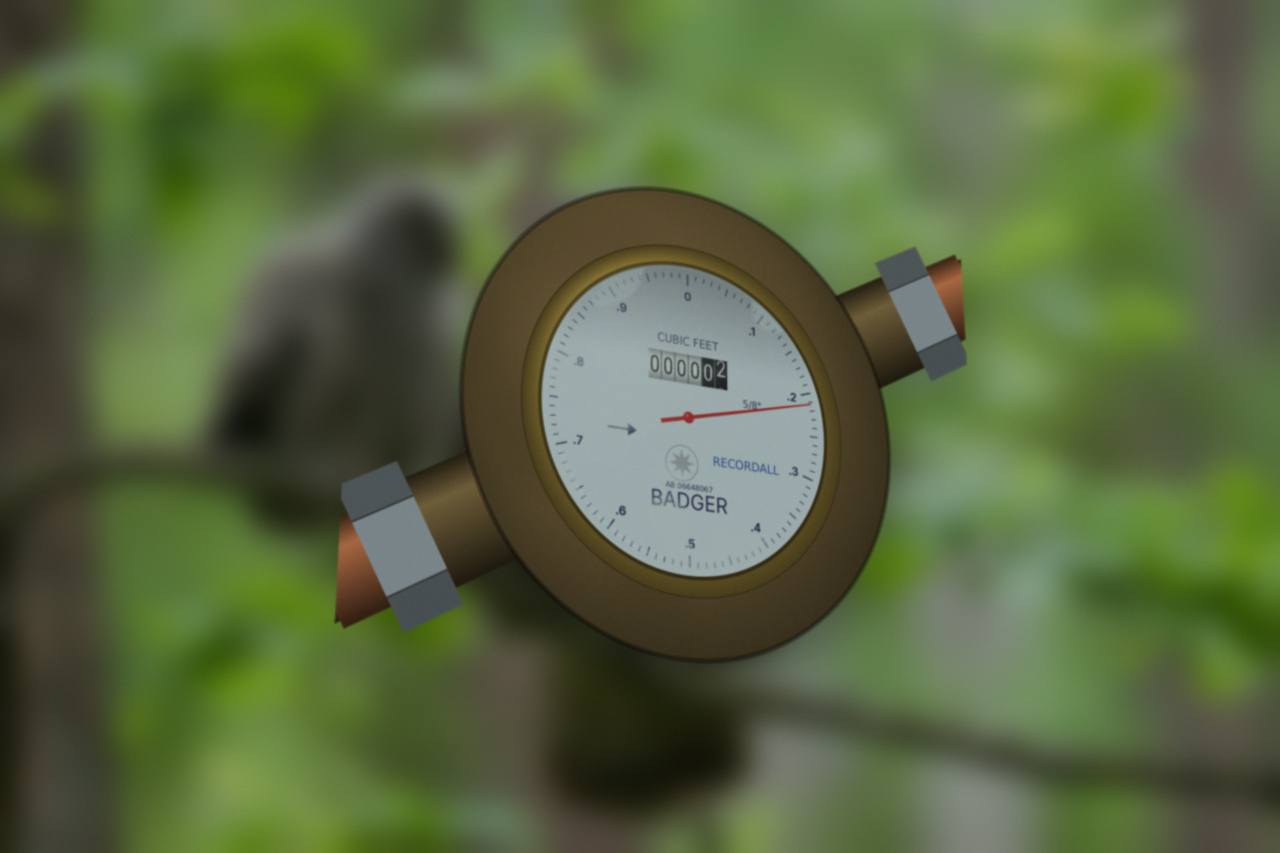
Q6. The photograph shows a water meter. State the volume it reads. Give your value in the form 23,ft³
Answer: 2.21,ft³
